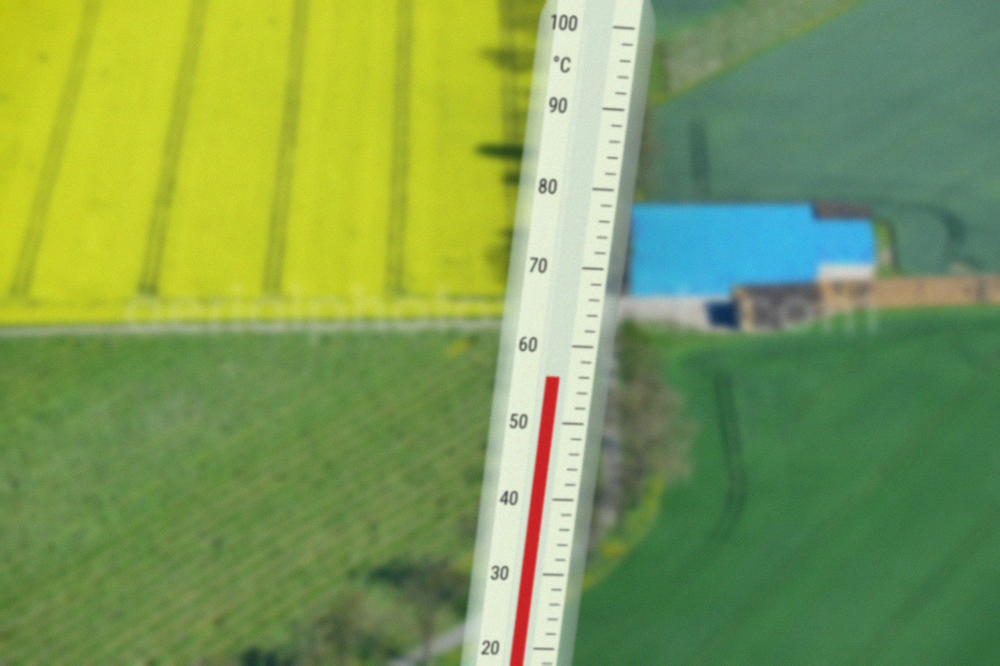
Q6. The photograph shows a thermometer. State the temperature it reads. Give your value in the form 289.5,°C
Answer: 56,°C
